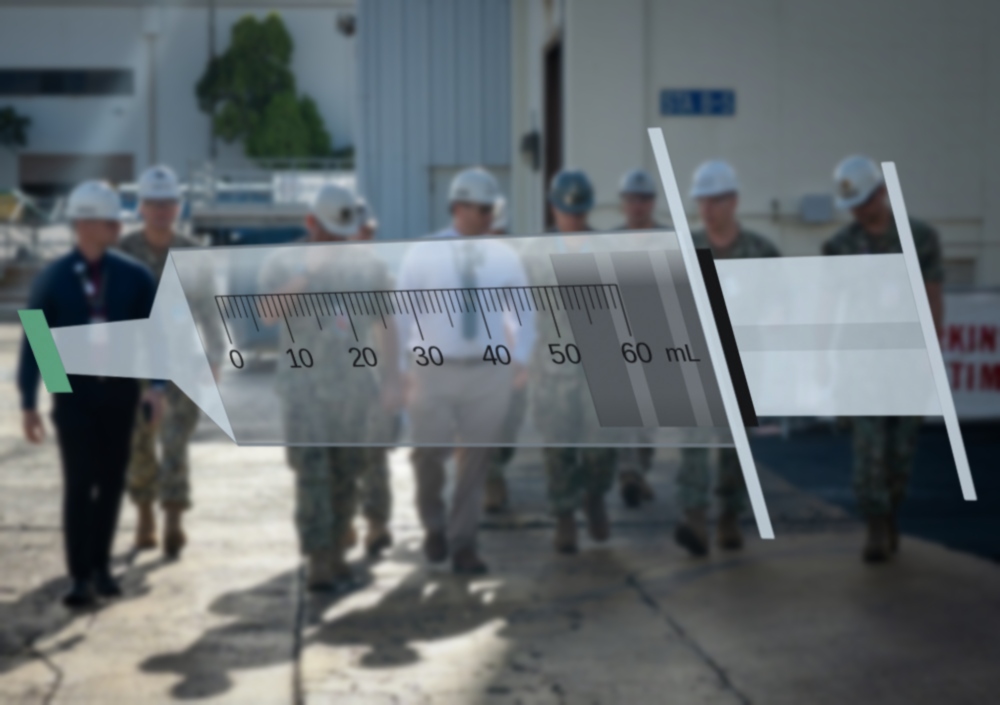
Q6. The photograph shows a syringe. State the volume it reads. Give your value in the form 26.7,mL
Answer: 52,mL
